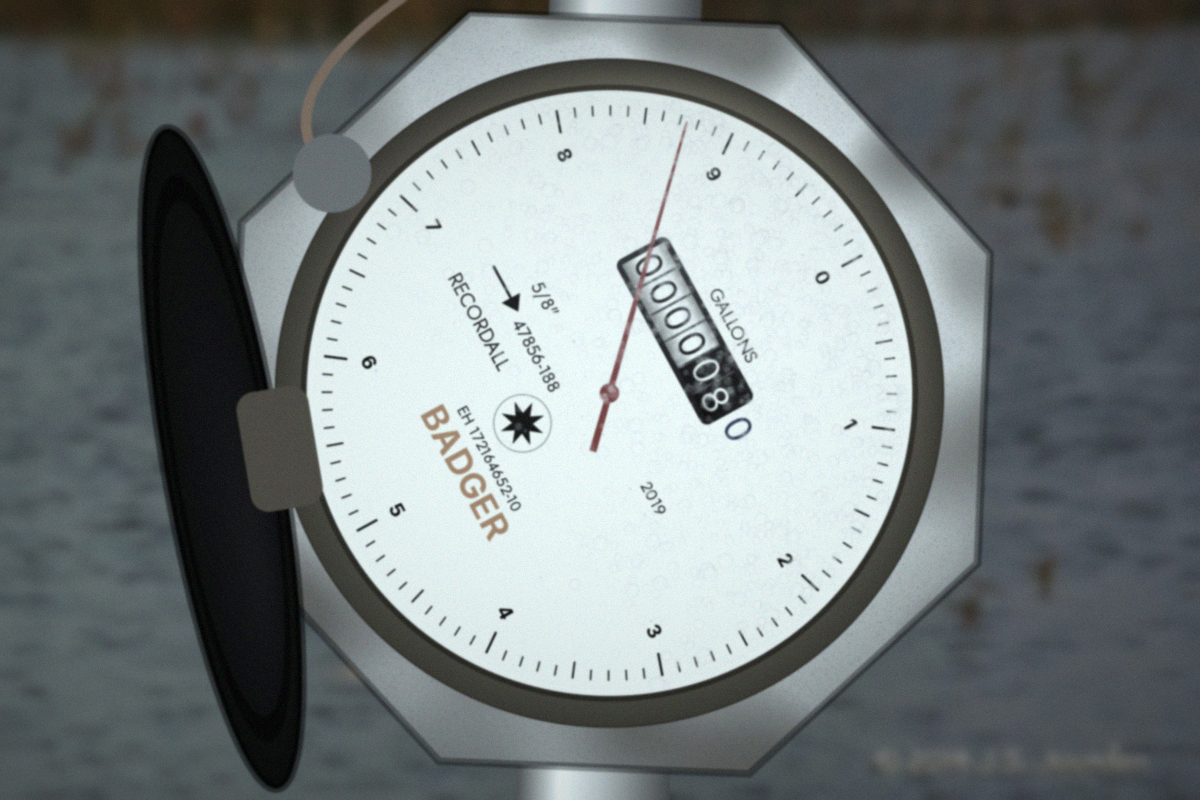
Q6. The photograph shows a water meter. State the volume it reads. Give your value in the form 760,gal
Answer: 78.7,gal
